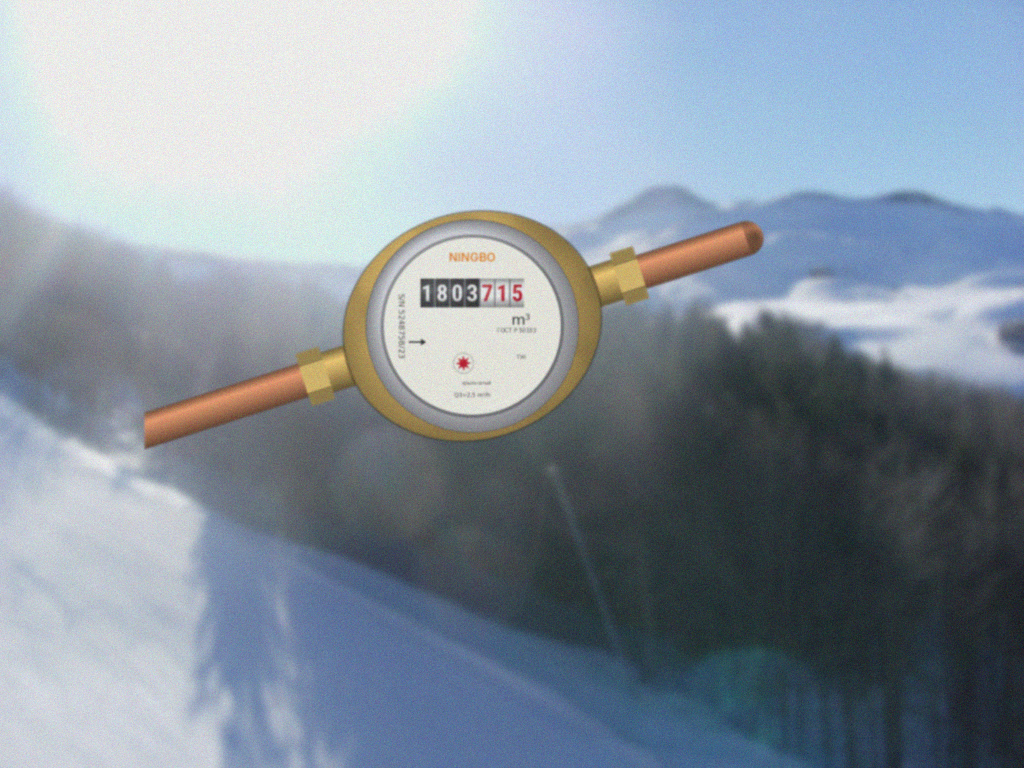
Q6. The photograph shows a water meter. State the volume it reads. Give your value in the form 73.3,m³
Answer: 1803.715,m³
